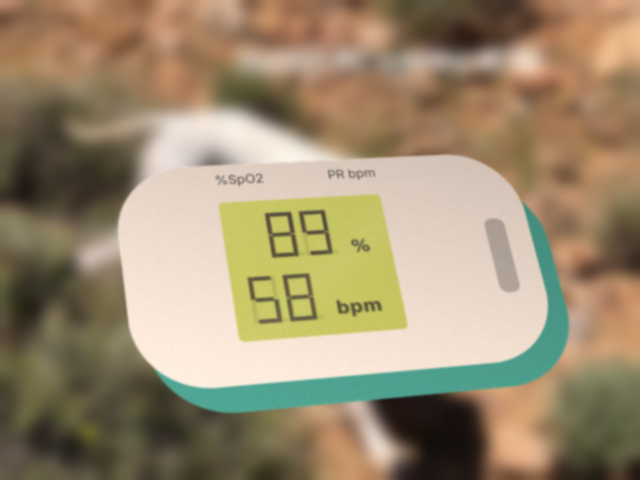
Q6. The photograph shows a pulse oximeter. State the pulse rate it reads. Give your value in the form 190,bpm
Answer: 58,bpm
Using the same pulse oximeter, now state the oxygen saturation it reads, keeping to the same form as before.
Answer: 89,%
